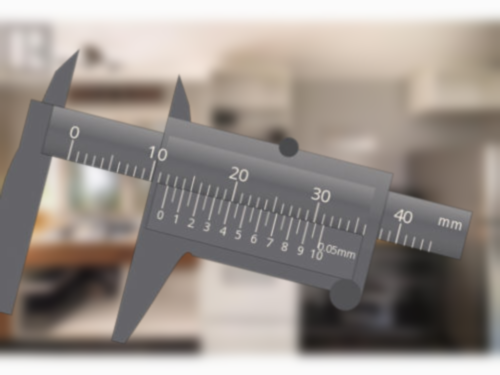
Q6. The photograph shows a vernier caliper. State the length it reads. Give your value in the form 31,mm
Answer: 12.2,mm
